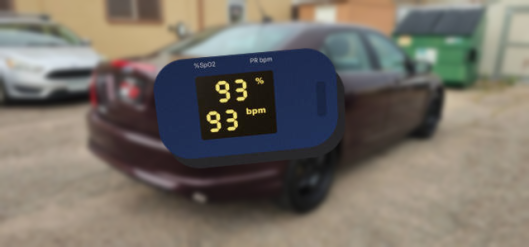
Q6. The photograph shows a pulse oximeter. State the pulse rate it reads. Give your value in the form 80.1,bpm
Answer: 93,bpm
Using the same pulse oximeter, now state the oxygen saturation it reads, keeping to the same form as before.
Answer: 93,%
